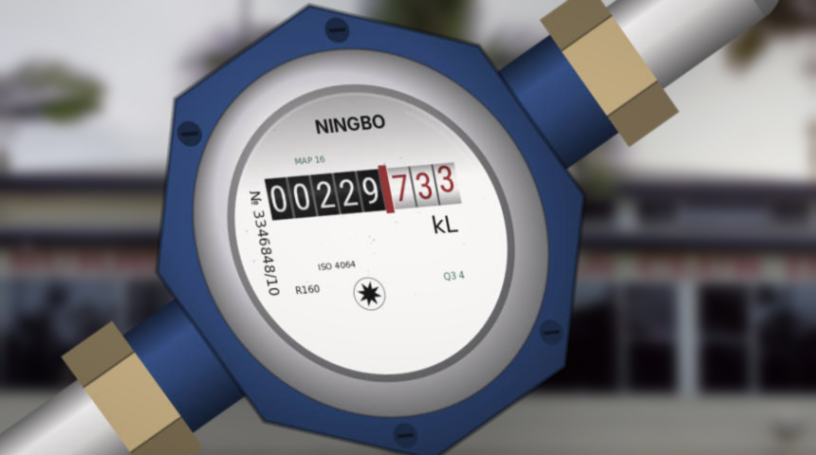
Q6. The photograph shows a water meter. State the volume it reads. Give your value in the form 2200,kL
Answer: 229.733,kL
